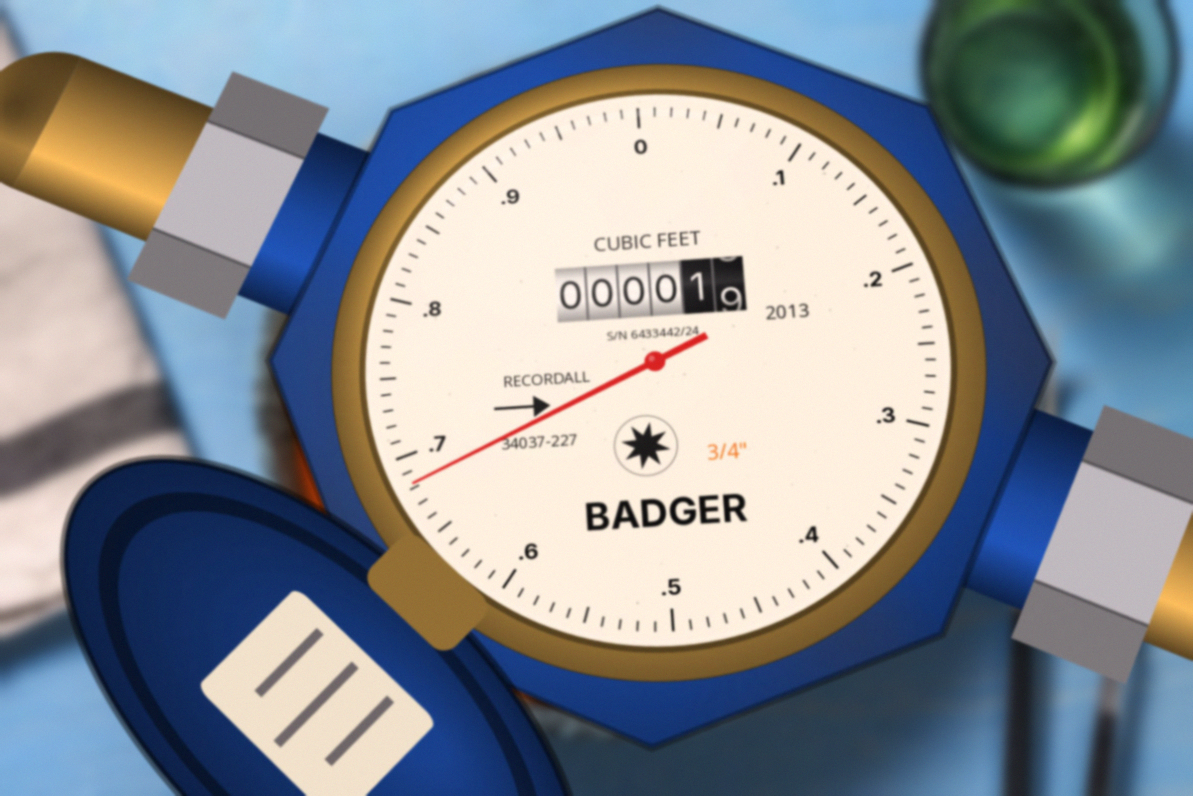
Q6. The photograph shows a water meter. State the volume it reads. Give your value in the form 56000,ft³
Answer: 18.68,ft³
